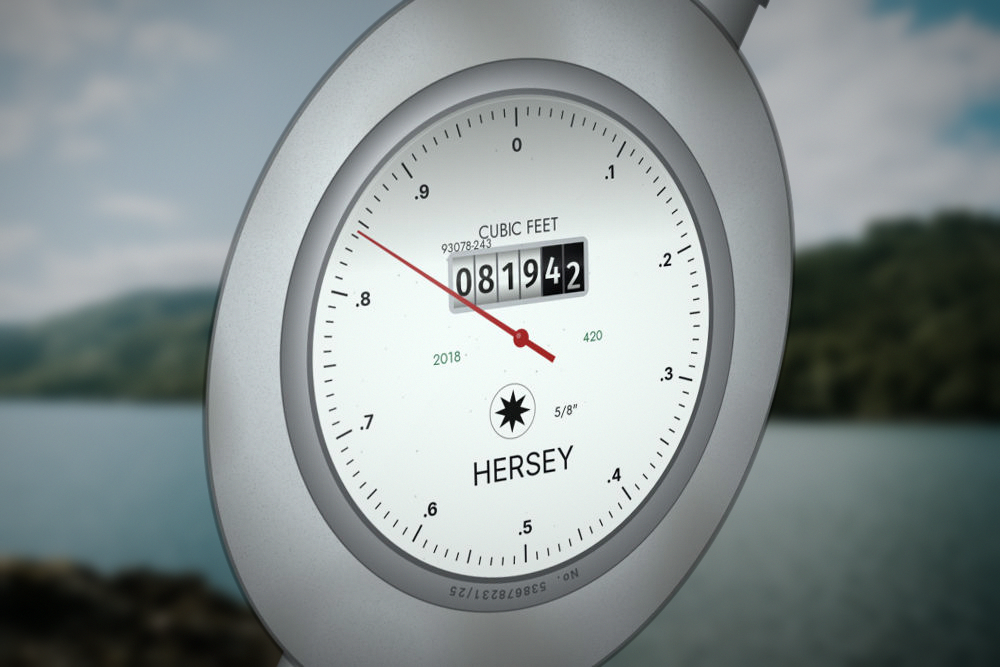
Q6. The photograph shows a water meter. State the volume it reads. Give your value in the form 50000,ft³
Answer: 81941.84,ft³
